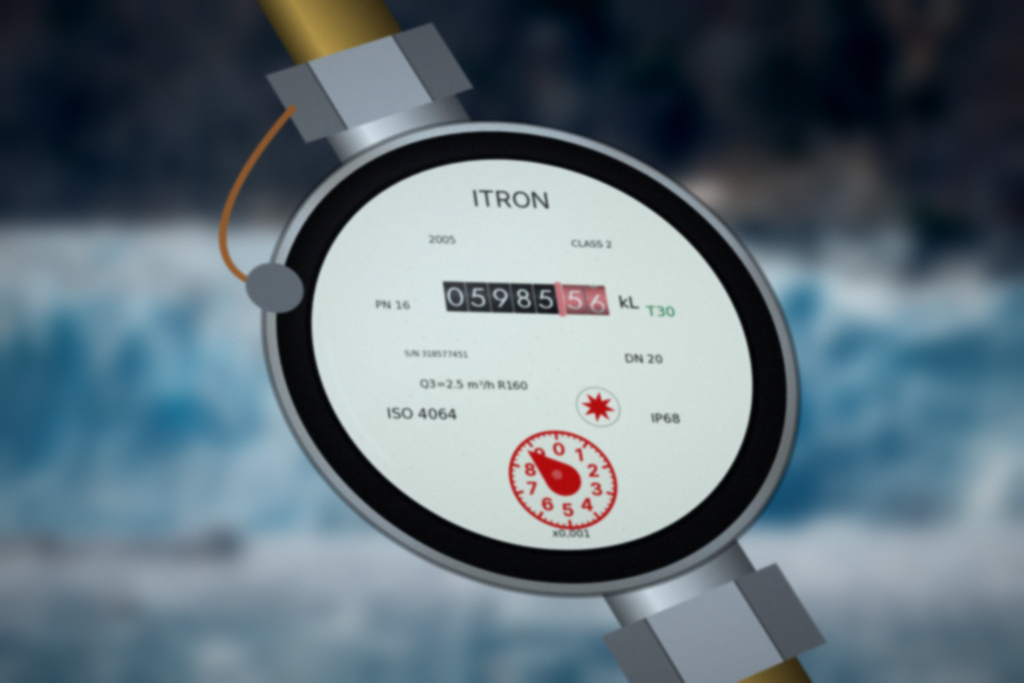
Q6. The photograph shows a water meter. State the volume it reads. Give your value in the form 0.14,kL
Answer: 5985.558,kL
